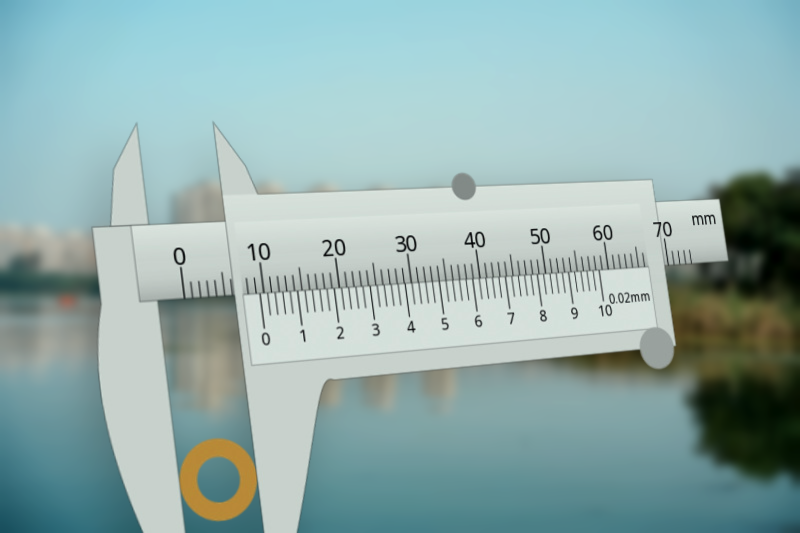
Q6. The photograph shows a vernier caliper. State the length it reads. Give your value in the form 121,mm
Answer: 9.5,mm
